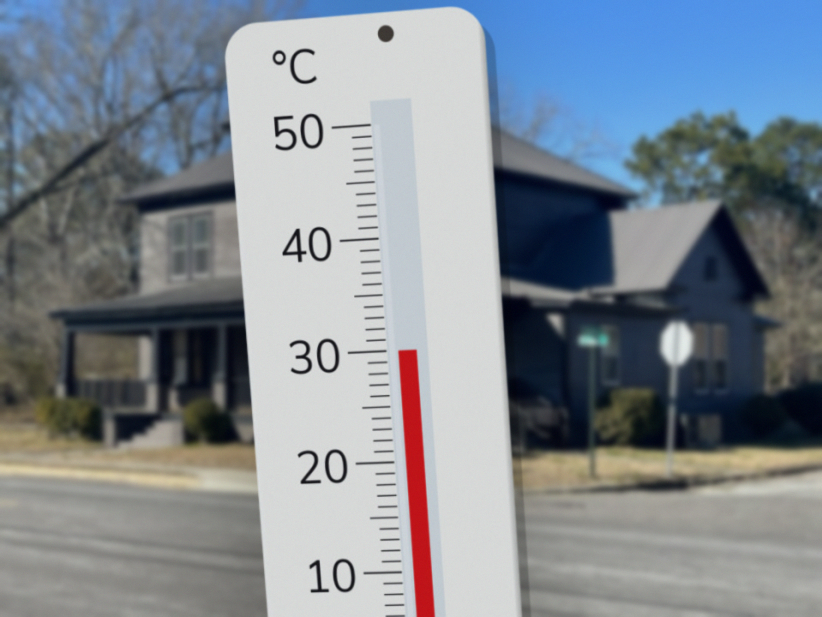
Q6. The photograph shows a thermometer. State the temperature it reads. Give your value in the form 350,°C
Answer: 30,°C
